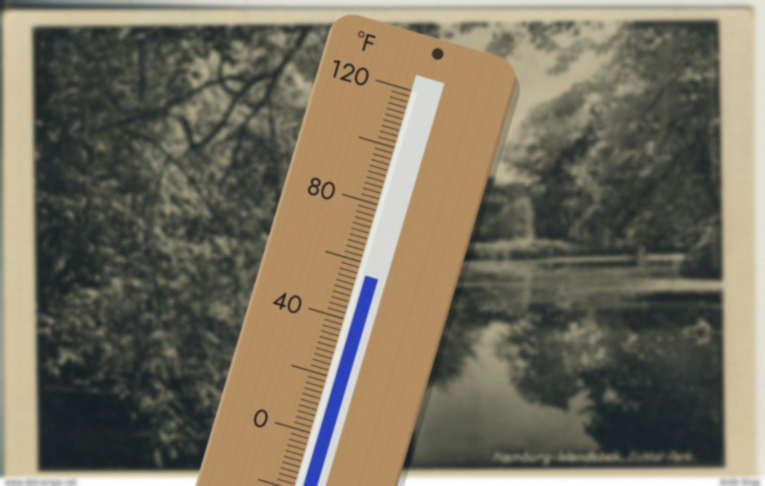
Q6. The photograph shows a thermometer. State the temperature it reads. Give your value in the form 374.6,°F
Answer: 56,°F
